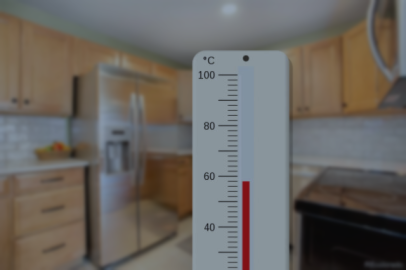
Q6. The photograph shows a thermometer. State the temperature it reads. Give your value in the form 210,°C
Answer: 58,°C
